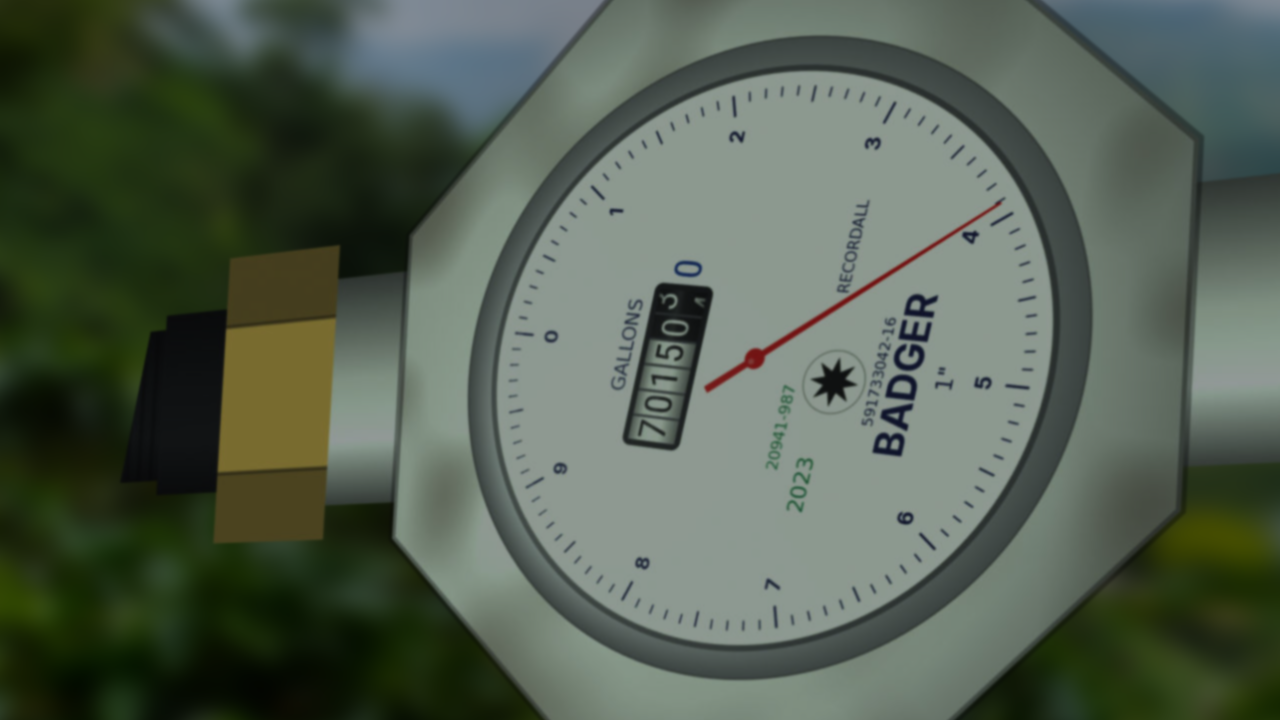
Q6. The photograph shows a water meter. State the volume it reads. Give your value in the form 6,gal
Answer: 7015033.9,gal
